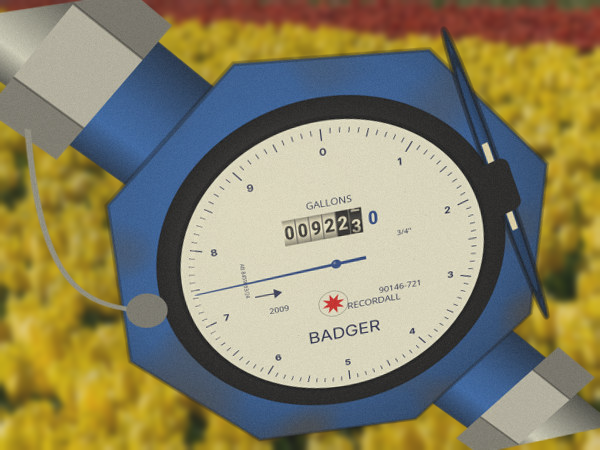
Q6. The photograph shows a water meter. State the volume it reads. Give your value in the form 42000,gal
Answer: 92227.4,gal
